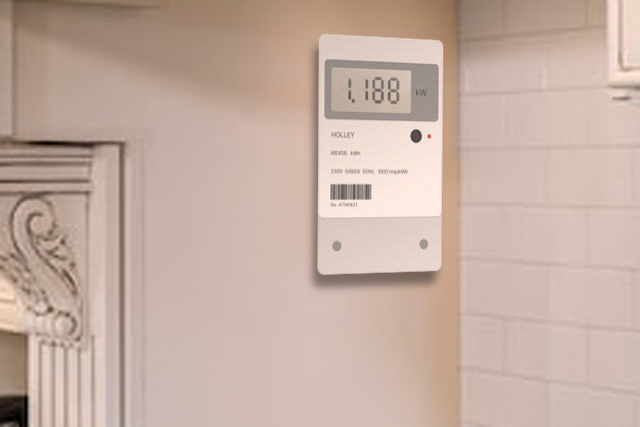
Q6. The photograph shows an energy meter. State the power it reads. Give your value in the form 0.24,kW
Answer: 1.188,kW
